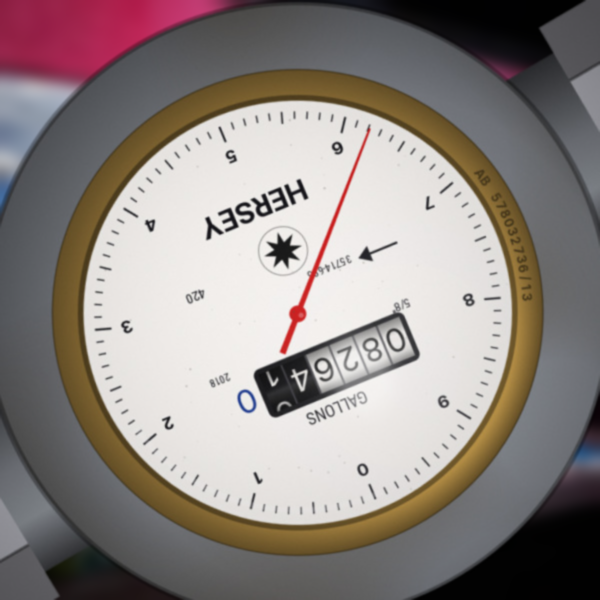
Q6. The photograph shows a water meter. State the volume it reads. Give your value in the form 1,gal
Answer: 826406.2,gal
